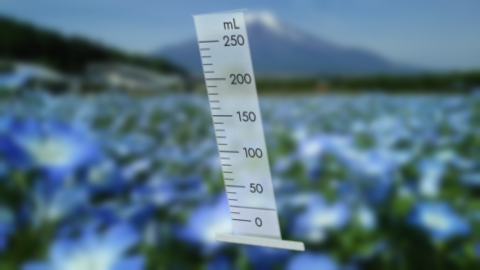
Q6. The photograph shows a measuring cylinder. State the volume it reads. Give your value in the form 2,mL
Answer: 20,mL
